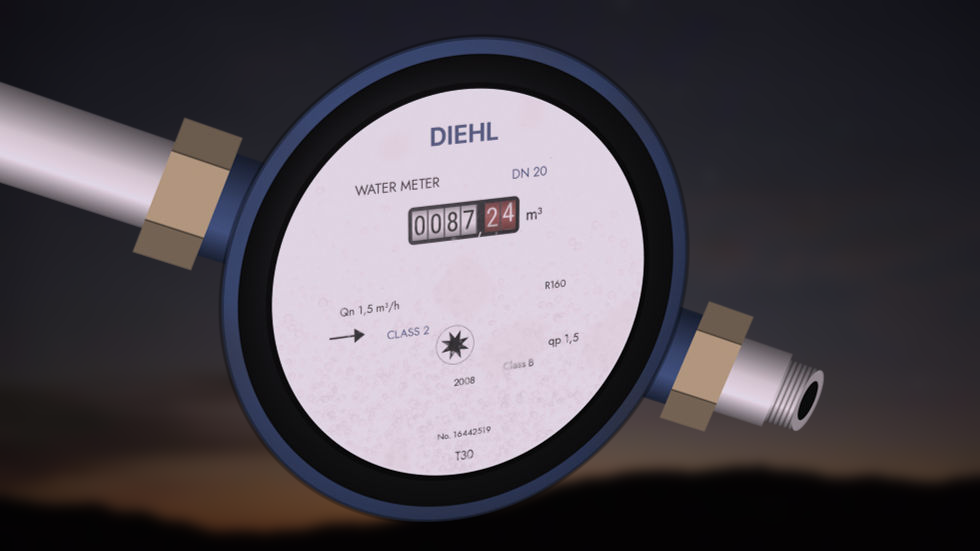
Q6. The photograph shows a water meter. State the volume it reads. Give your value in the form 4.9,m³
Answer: 87.24,m³
